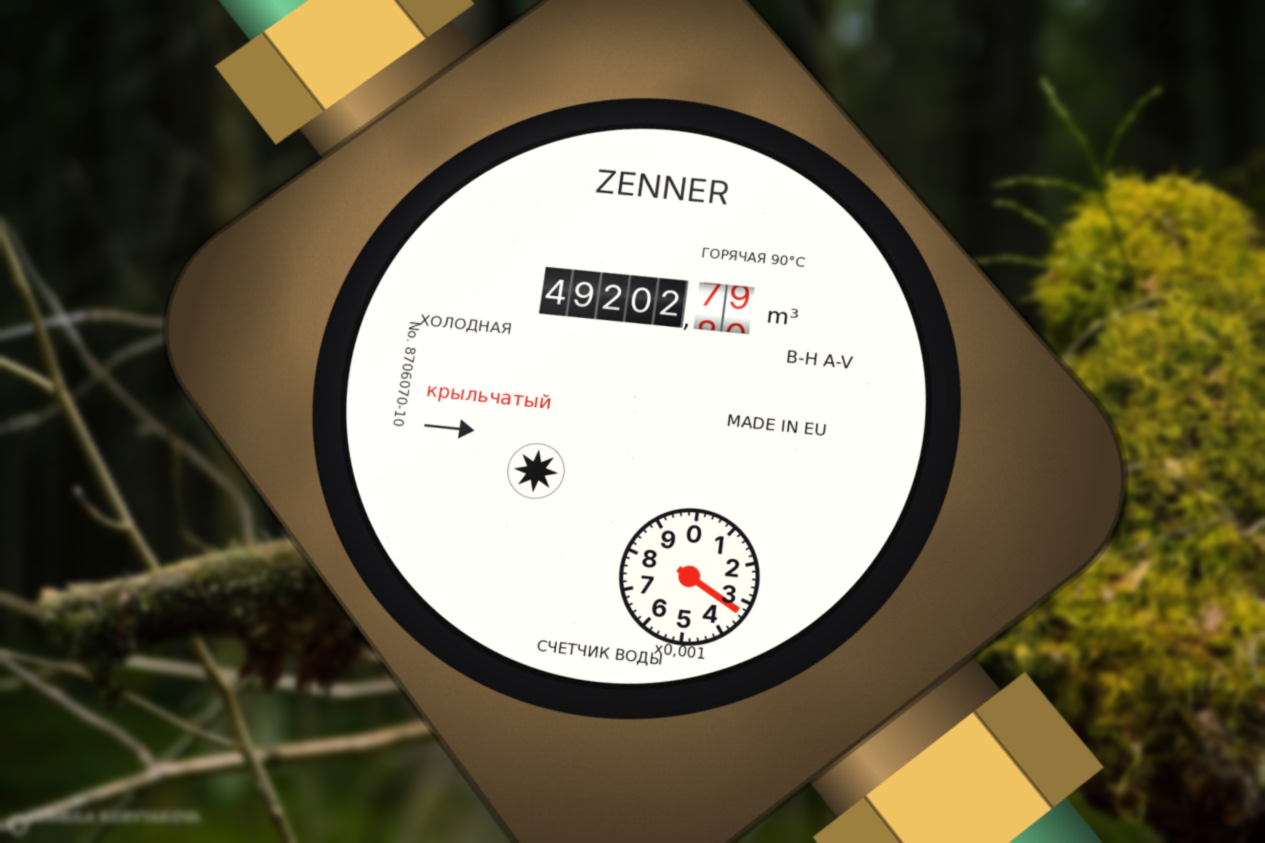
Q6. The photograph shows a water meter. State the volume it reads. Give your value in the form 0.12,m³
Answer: 49202.793,m³
